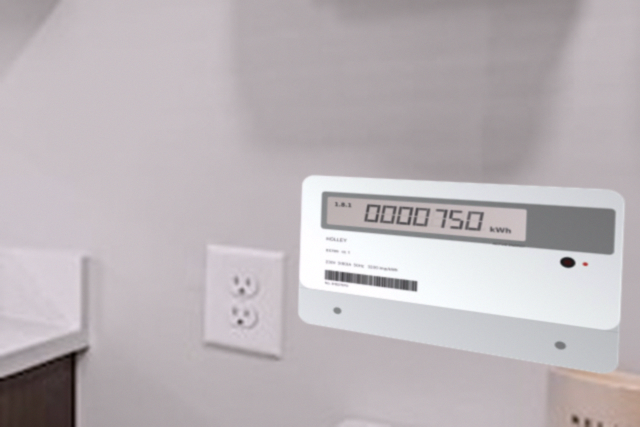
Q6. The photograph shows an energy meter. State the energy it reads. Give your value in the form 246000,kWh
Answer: 750,kWh
